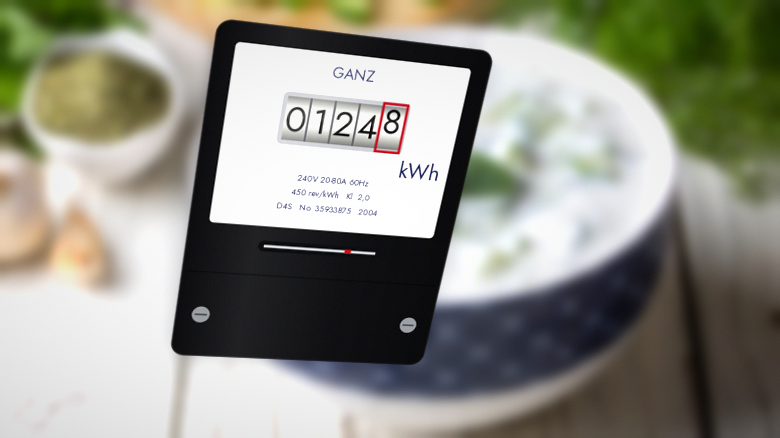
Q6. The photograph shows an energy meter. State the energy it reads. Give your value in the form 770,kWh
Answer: 124.8,kWh
